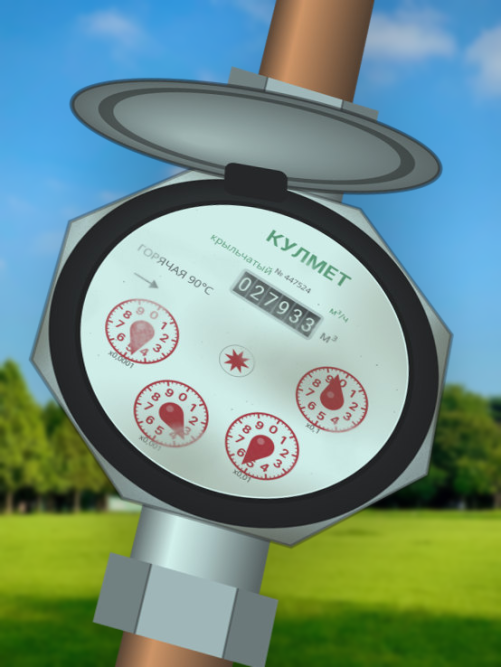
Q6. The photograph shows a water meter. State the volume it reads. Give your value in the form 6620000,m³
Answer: 27932.9534,m³
